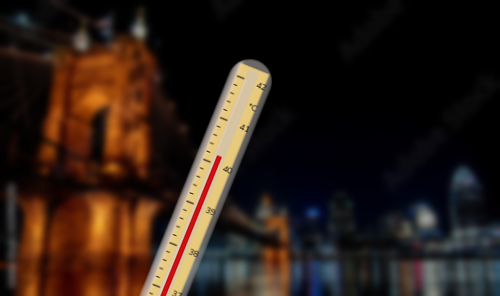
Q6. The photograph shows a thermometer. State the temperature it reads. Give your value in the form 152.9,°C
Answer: 40.2,°C
